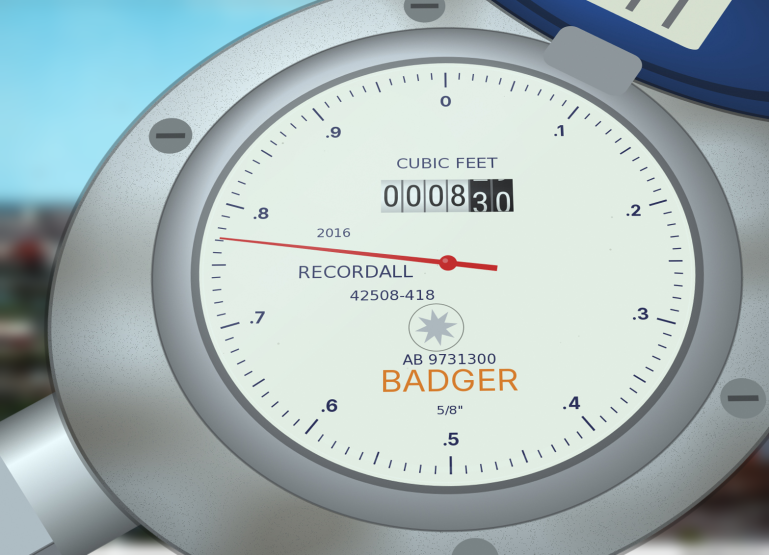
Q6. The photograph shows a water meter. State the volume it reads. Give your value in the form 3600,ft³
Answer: 829.77,ft³
